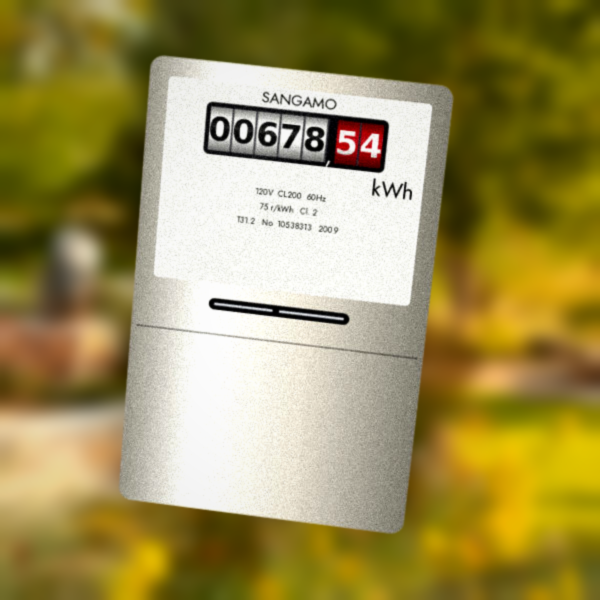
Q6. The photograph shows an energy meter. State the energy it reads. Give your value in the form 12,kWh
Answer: 678.54,kWh
